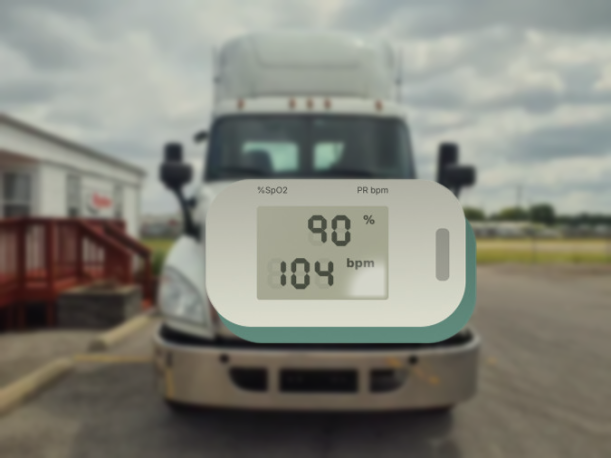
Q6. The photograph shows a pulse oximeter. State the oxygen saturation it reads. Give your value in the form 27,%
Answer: 90,%
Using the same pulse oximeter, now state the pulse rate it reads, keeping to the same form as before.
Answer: 104,bpm
